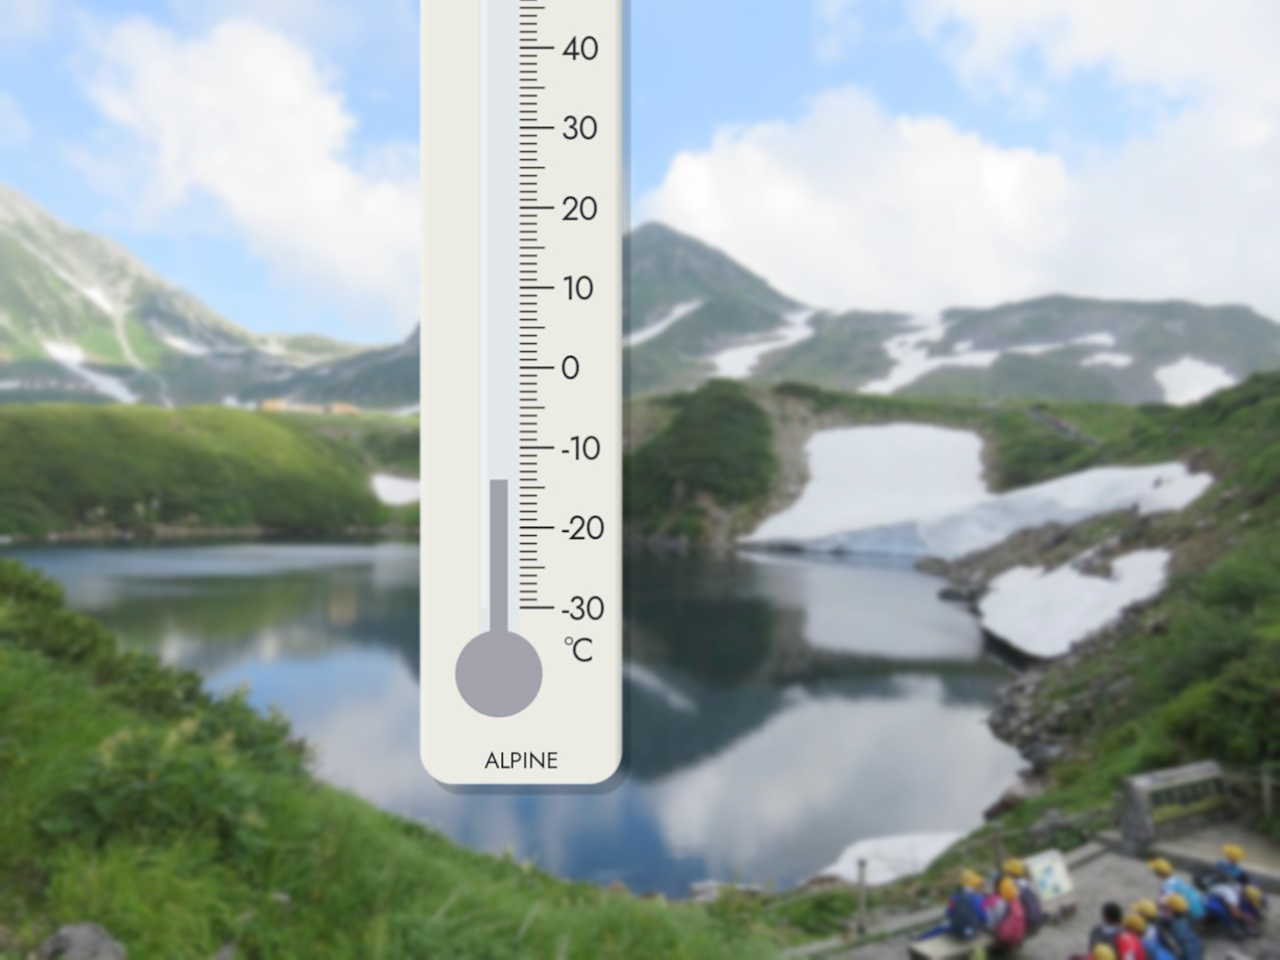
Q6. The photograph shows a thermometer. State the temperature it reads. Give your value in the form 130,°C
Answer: -14,°C
